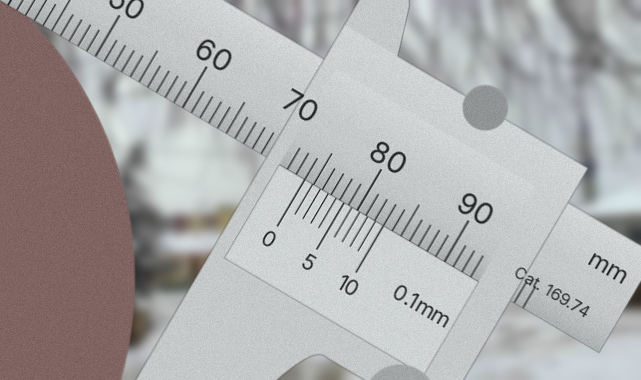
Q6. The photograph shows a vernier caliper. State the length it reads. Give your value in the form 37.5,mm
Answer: 74.0,mm
